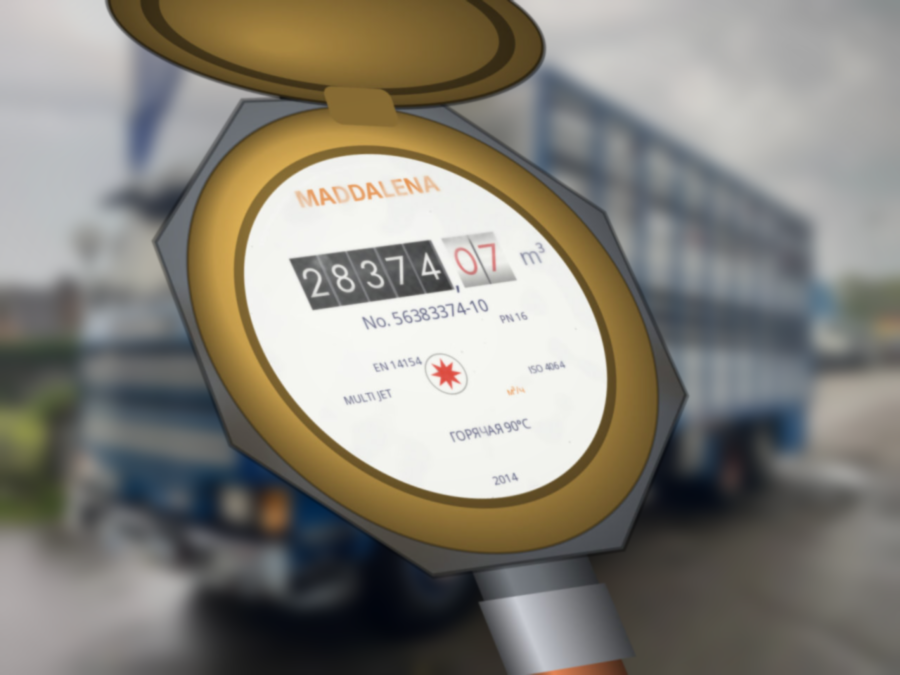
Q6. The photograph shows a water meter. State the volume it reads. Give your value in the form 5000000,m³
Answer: 28374.07,m³
